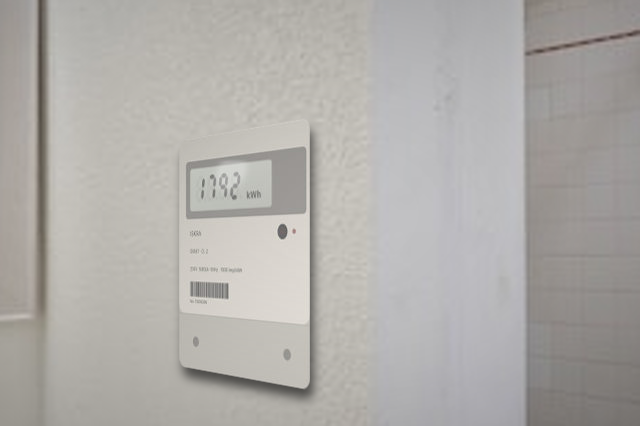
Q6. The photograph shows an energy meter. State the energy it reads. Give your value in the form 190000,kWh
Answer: 1792,kWh
